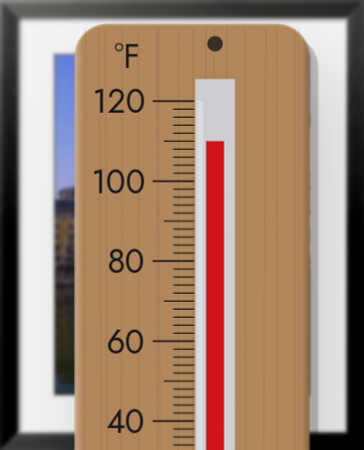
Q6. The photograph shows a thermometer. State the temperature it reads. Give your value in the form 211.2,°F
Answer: 110,°F
